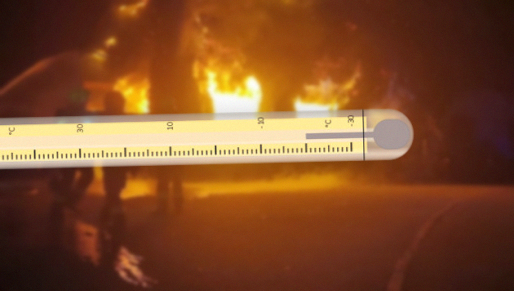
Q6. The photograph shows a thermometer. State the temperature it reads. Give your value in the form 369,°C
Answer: -20,°C
